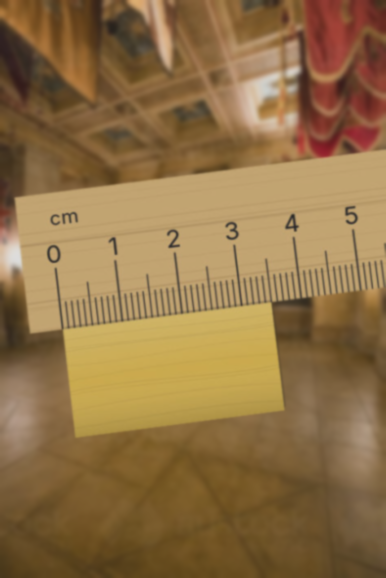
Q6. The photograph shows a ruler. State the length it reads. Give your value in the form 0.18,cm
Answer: 3.5,cm
